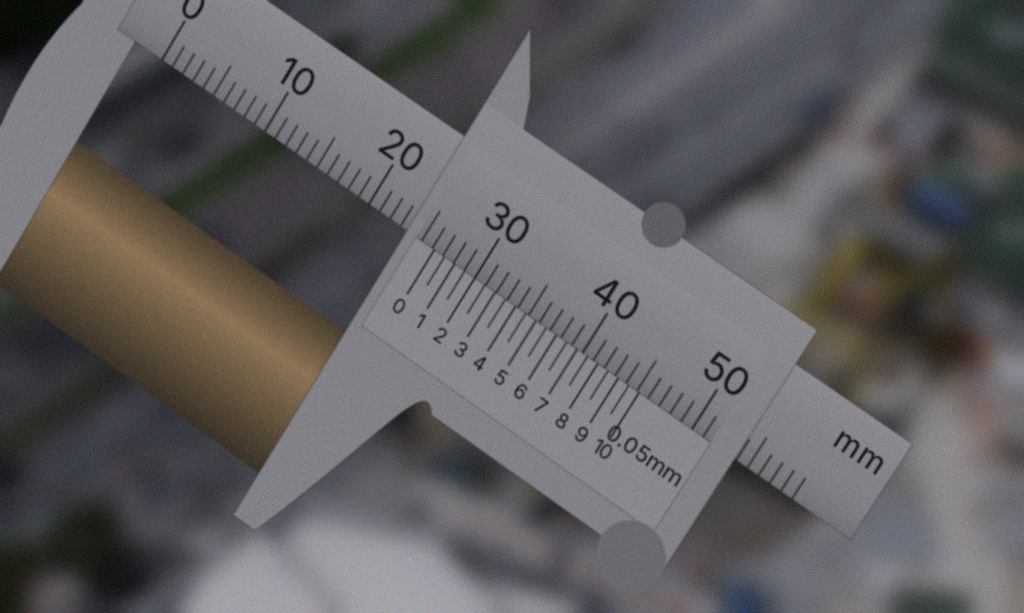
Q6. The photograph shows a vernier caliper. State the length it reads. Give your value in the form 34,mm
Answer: 26.2,mm
